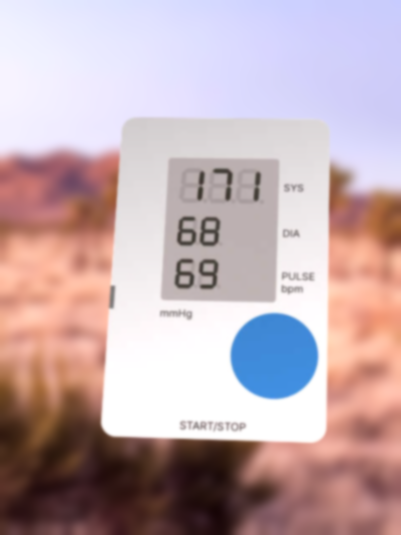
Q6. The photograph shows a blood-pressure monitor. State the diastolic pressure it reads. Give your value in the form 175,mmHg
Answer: 68,mmHg
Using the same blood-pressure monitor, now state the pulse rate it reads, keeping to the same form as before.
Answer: 69,bpm
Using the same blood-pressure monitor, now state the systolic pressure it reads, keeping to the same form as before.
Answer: 171,mmHg
